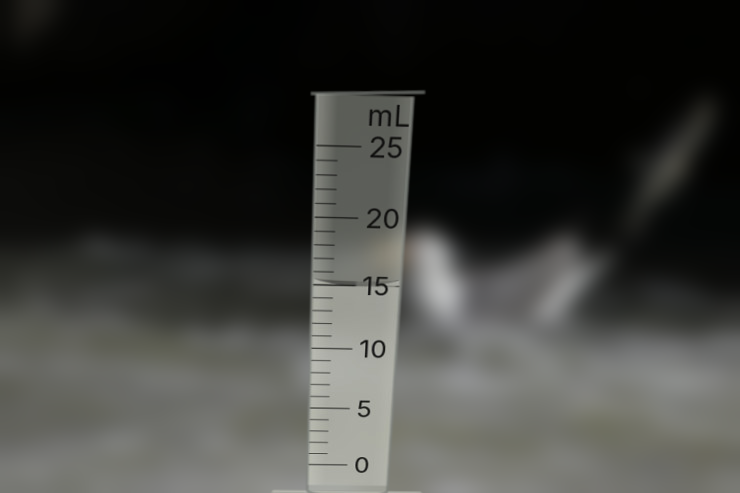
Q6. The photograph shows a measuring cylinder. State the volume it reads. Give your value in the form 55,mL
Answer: 15,mL
